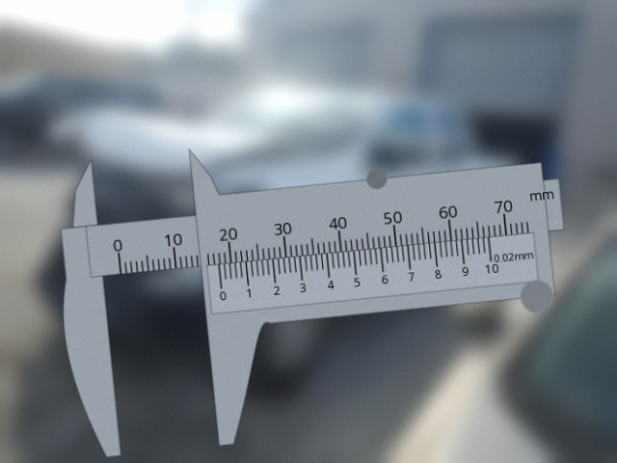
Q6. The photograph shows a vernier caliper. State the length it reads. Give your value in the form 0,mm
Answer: 17.8,mm
